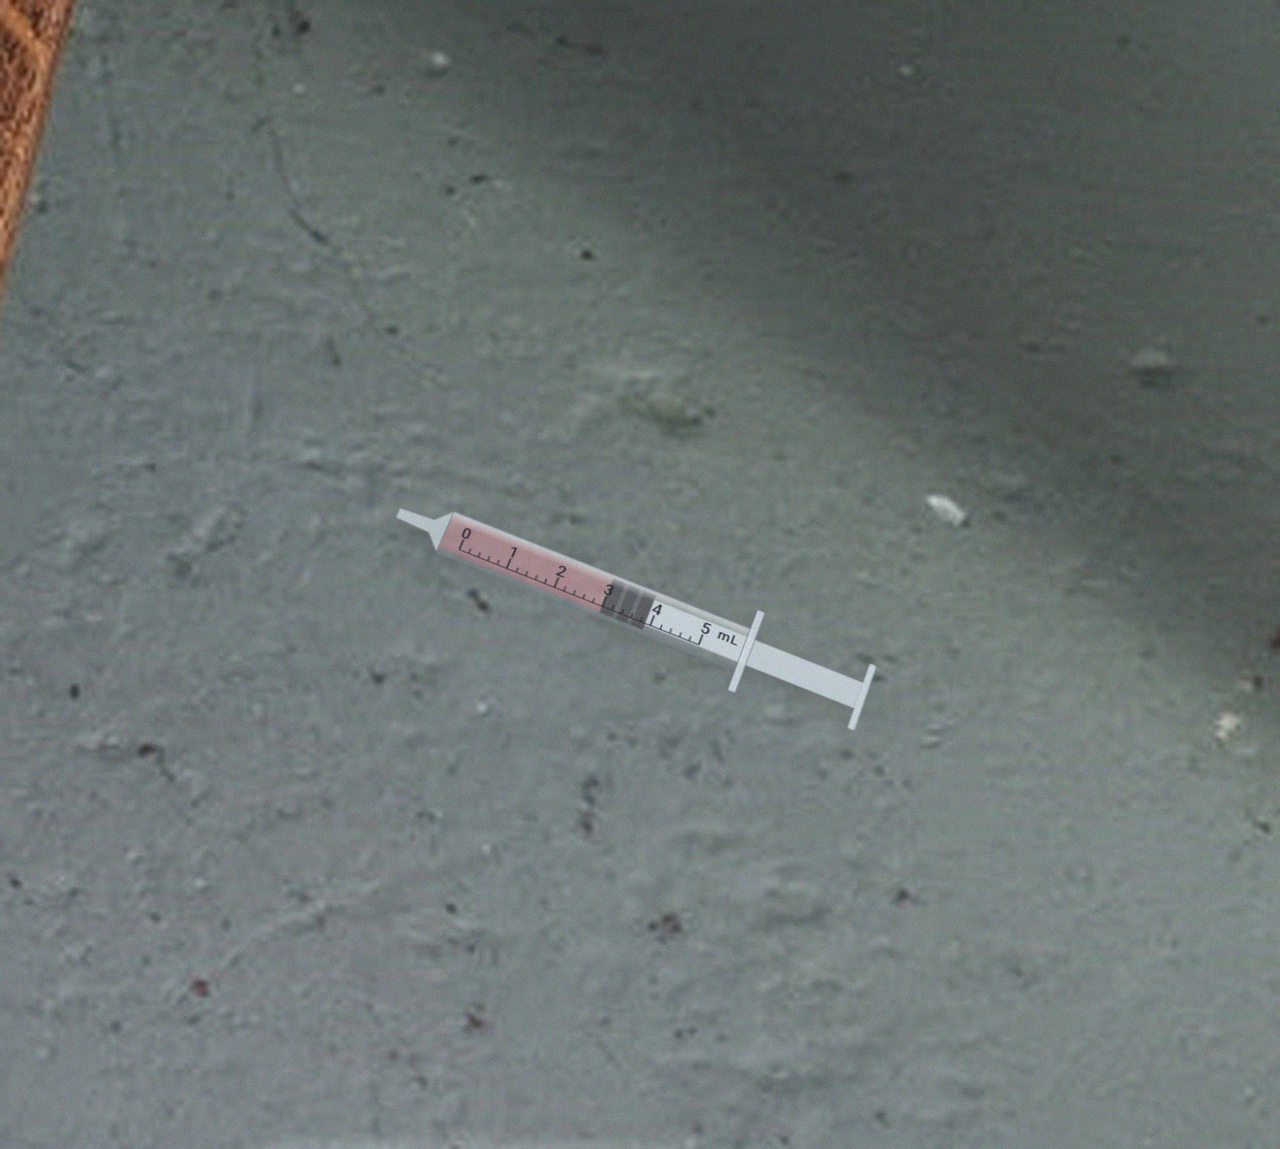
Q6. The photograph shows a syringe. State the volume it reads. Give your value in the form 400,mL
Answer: 3,mL
